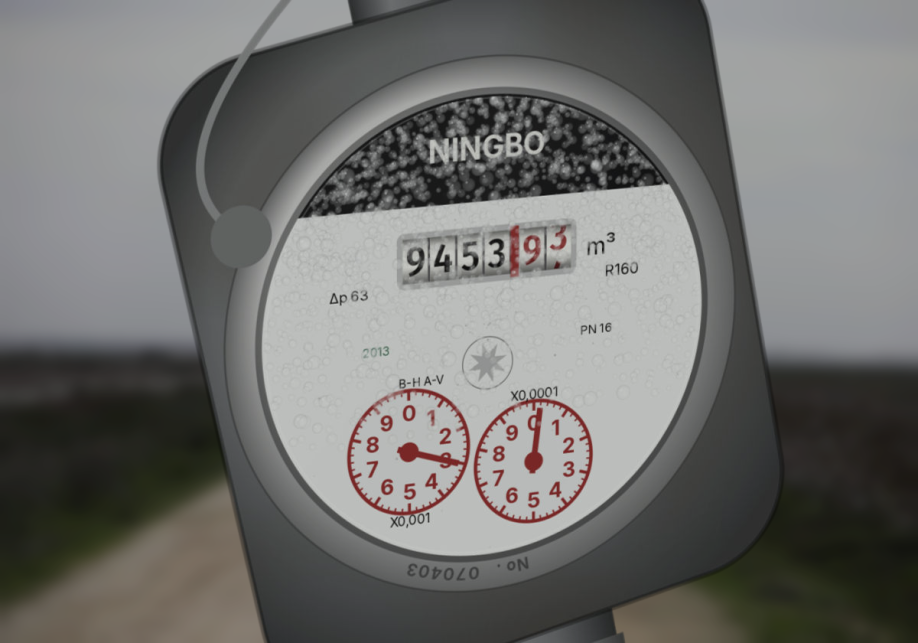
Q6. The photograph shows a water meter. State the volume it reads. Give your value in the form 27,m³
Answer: 9453.9330,m³
